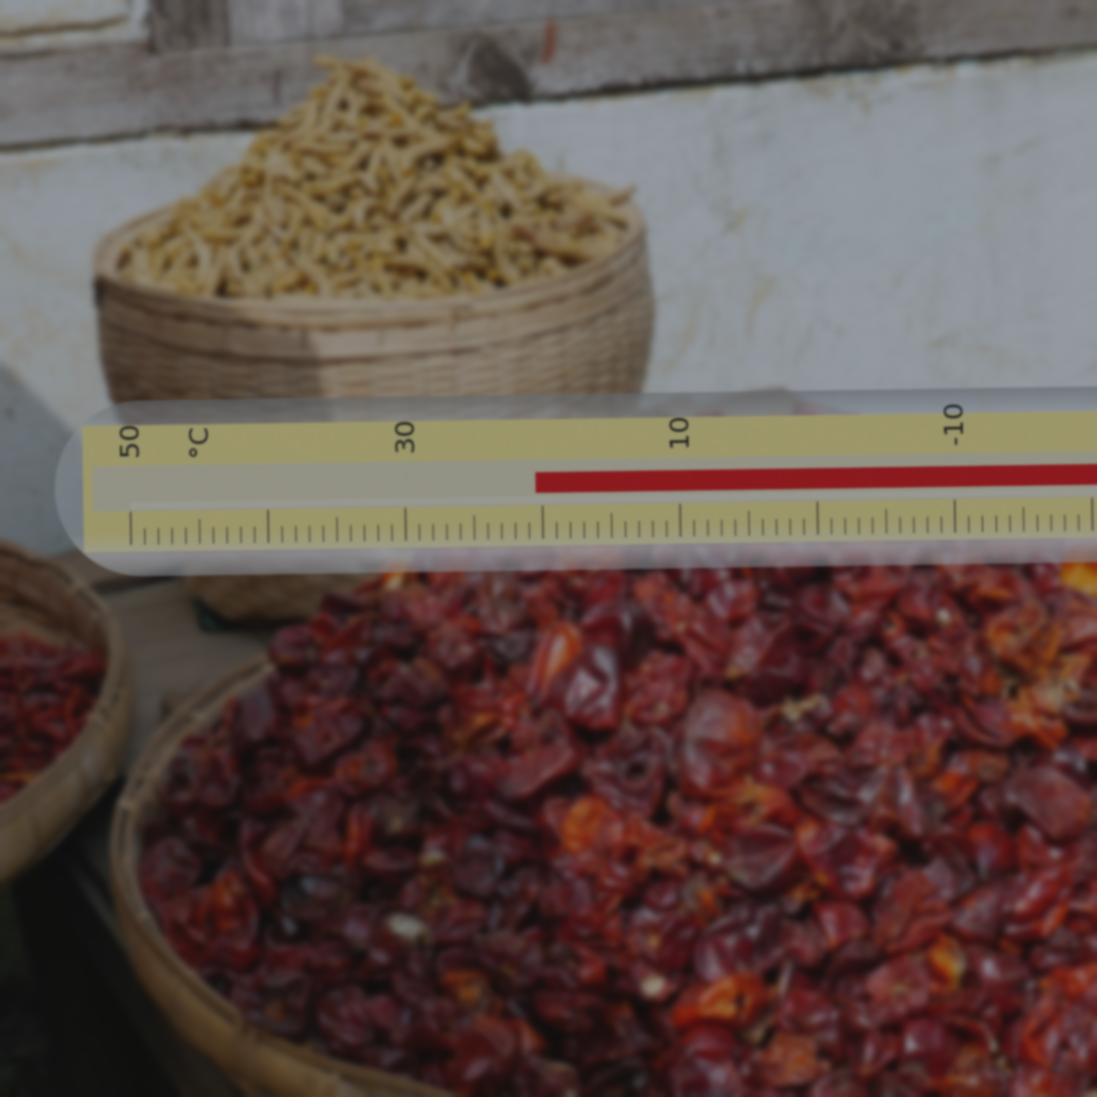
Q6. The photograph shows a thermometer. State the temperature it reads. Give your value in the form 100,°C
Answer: 20.5,°C
